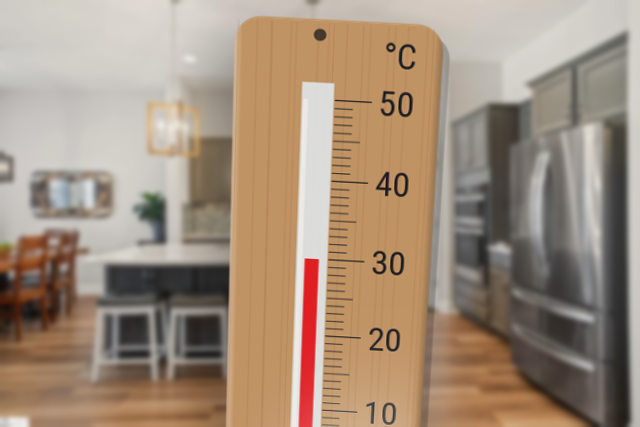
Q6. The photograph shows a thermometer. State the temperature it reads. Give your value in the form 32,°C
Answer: 30,°C
